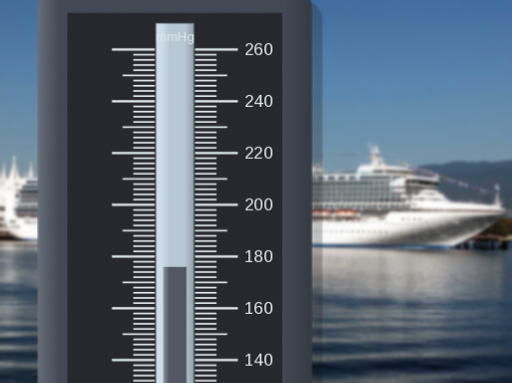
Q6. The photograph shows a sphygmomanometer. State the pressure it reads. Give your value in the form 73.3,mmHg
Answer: 176,mmHg
